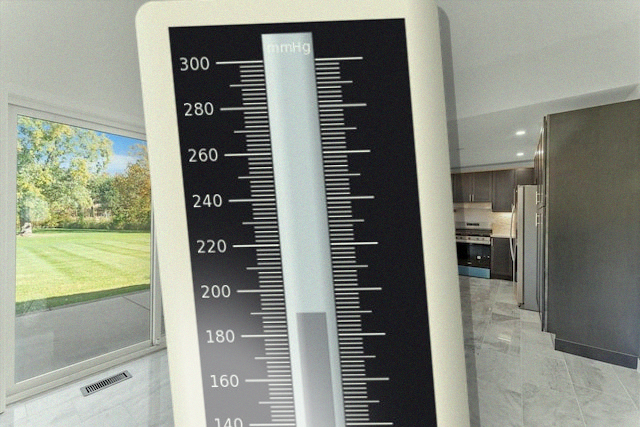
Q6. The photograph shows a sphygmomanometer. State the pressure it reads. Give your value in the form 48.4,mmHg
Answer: 190,mmHg
